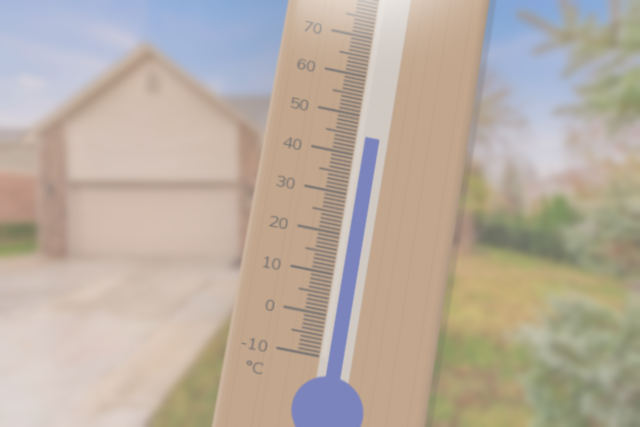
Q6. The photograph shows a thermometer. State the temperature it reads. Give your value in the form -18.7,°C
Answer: 45,°C
